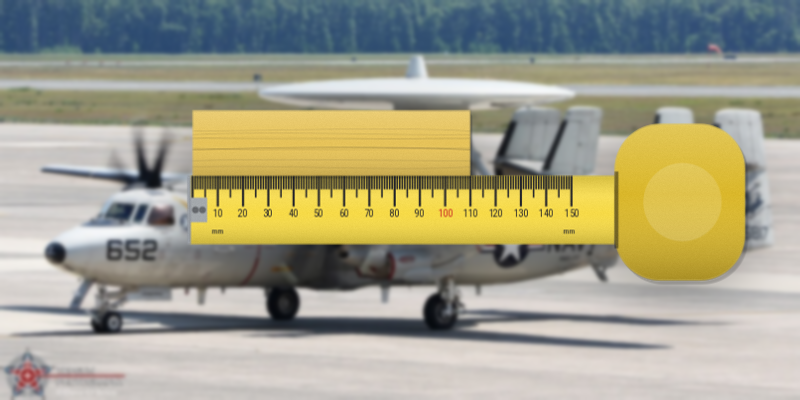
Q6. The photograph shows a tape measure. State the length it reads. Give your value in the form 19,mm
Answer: 110,mm
